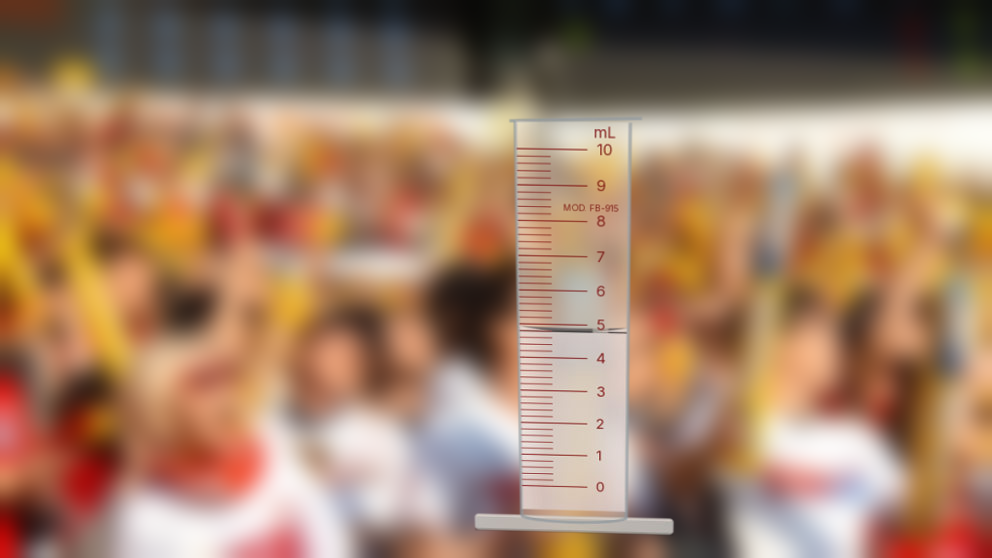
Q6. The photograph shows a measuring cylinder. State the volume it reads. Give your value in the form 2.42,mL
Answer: 4.8,mL
